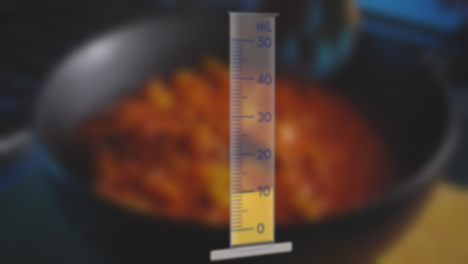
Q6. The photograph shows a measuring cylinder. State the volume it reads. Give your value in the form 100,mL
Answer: 10,mL
